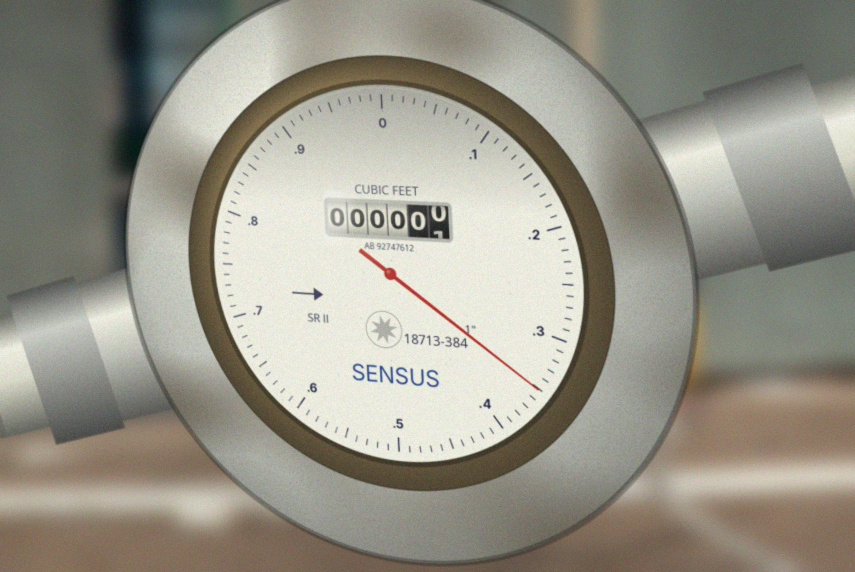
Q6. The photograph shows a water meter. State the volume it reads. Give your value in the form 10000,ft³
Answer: 0.35,ft³
